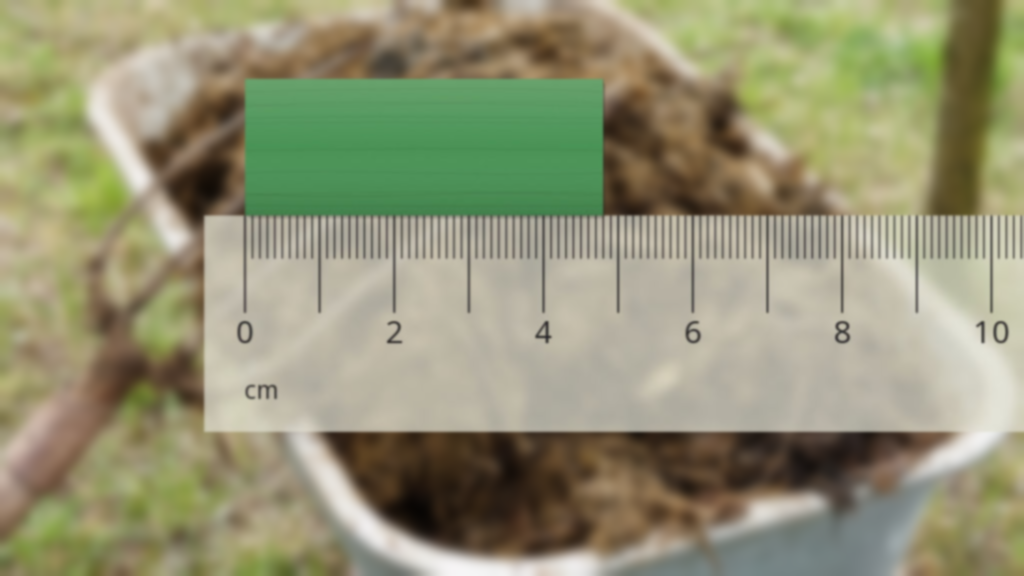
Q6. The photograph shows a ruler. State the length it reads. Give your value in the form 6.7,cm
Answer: 4.8,cm
